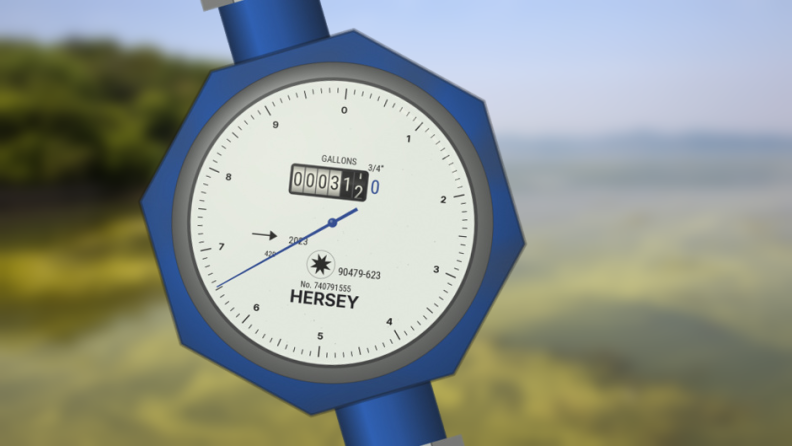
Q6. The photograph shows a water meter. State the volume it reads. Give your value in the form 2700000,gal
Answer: 3116.5,gal
